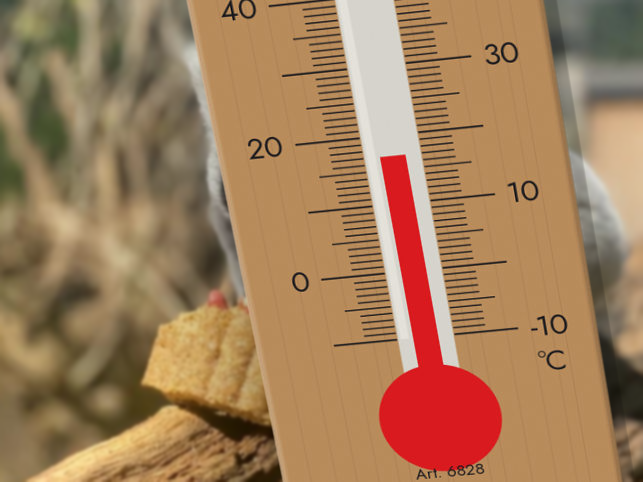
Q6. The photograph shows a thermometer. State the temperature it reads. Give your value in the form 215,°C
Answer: 17,°C
